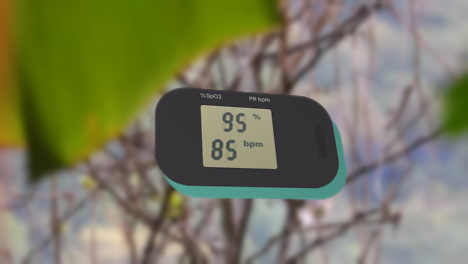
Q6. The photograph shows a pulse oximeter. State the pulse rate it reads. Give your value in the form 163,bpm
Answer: 85,bpm
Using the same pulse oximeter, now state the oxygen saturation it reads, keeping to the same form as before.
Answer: 95,%
